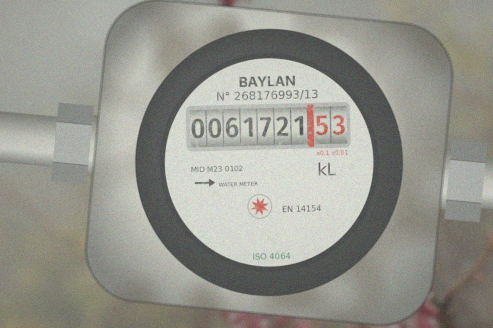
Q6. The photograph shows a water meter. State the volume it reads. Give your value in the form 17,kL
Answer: 61721.53,kL
